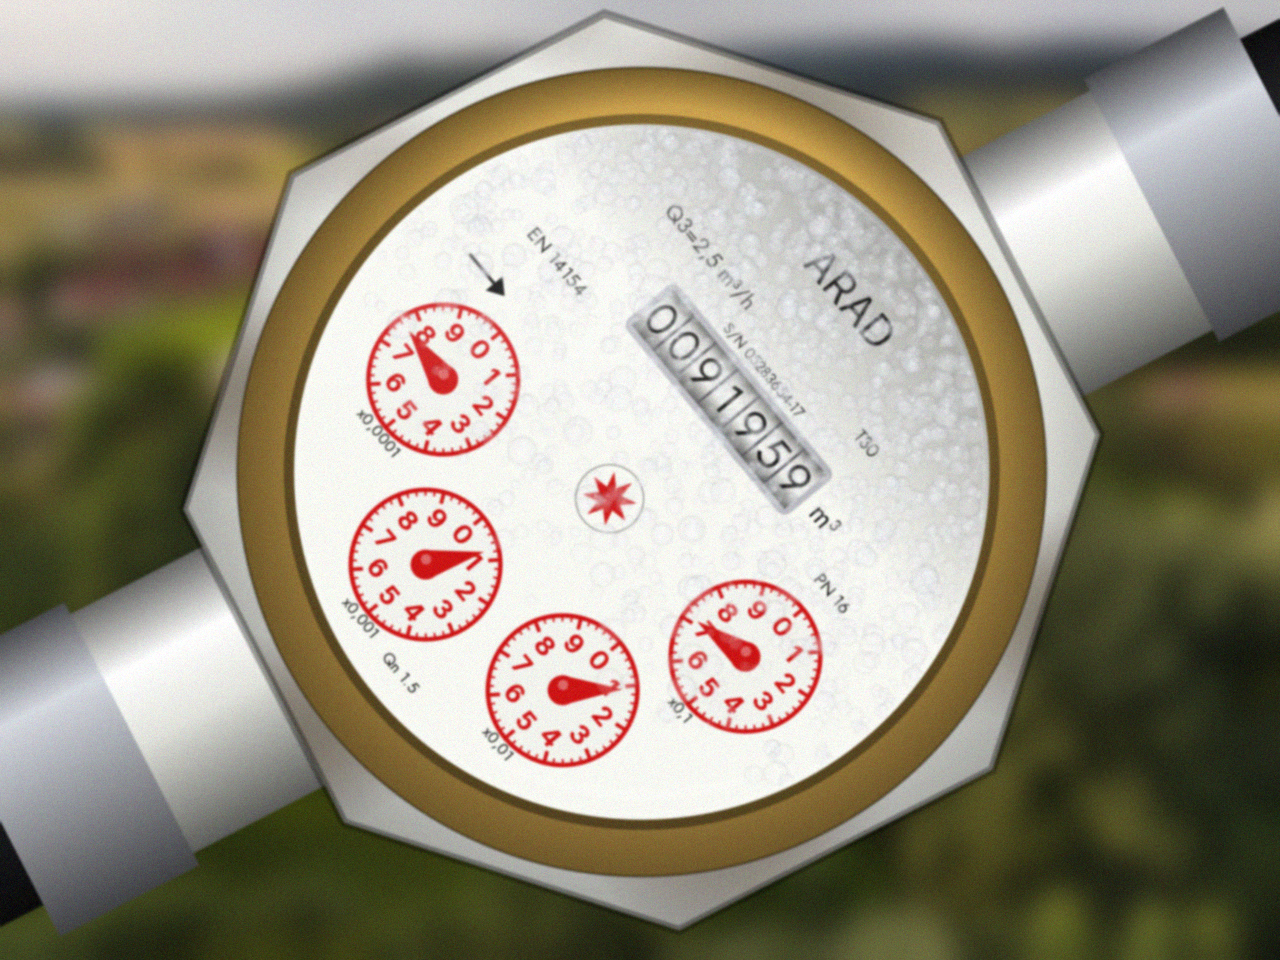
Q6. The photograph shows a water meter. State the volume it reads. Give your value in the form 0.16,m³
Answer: 91959.7107,m³
